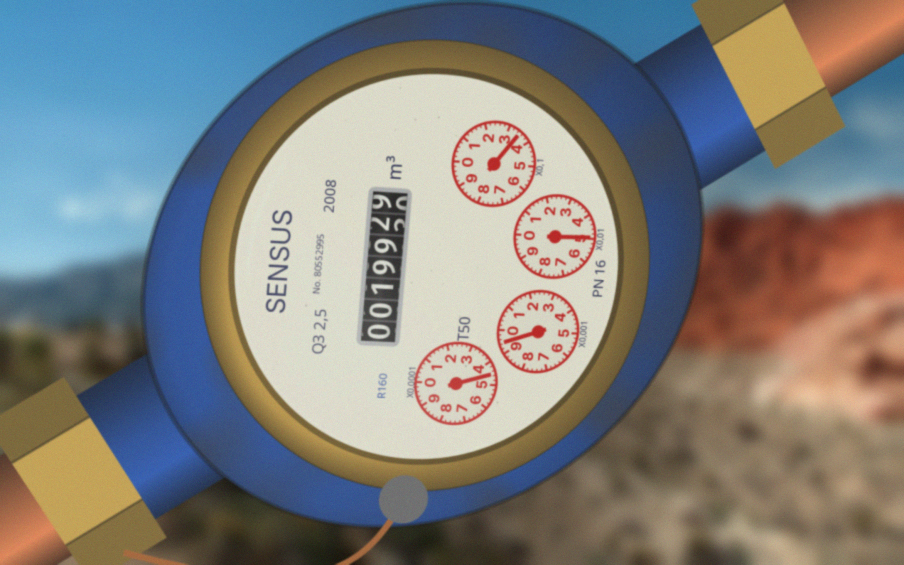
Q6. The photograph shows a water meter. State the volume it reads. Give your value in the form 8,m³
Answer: 19929.3494,m³
